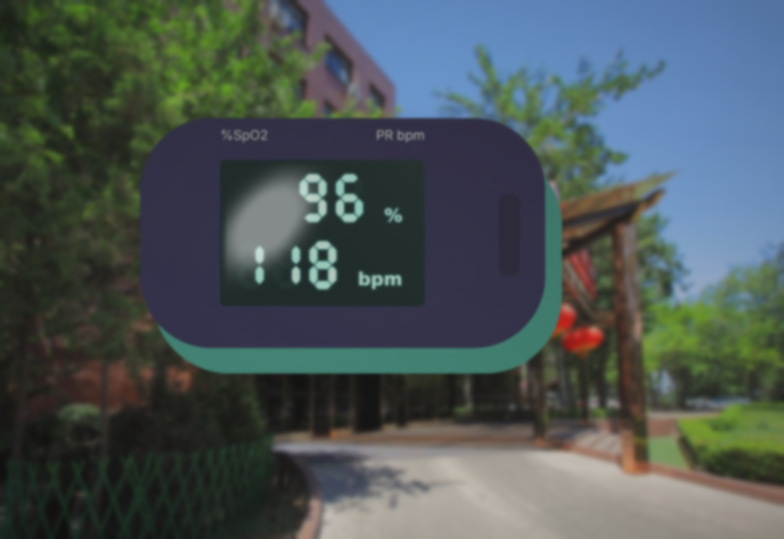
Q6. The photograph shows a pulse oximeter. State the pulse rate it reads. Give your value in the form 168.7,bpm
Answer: 118,bpm
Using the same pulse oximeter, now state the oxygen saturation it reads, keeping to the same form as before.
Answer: 96,%
